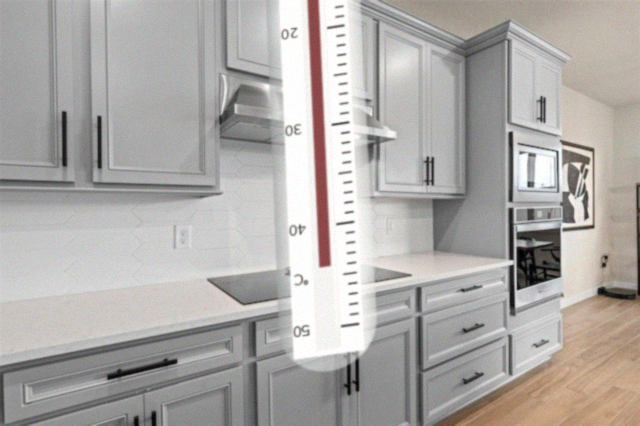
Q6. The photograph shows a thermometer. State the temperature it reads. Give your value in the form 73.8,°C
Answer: 44,°C
